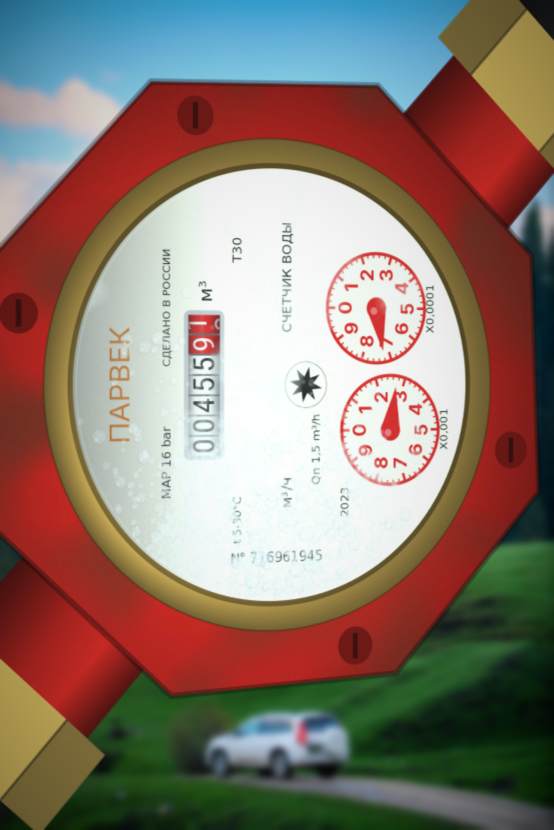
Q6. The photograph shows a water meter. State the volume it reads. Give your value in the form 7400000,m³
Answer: 455.9127,m³
